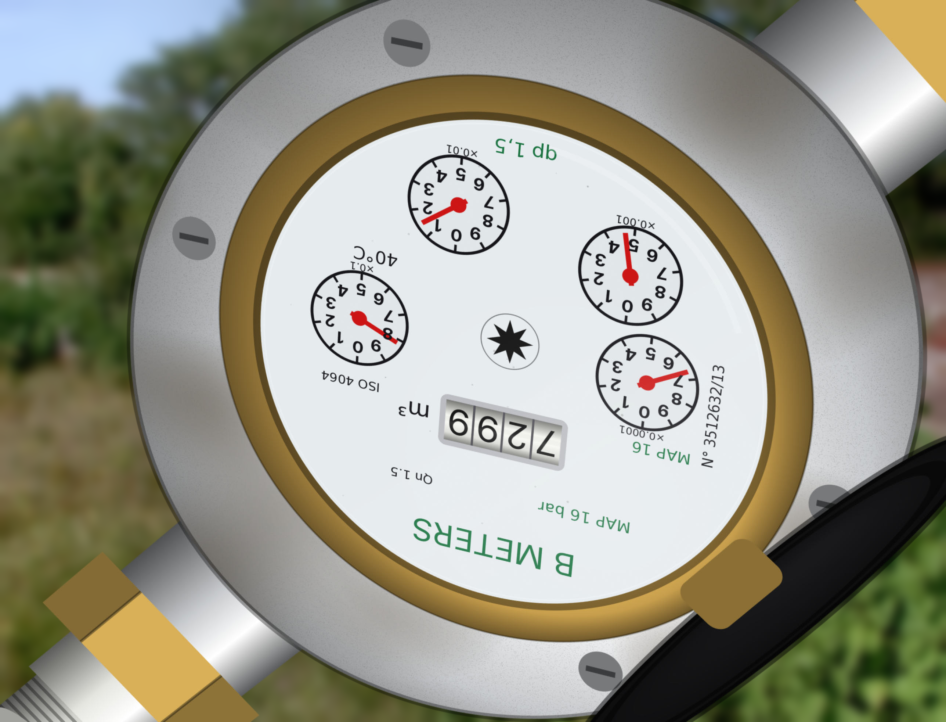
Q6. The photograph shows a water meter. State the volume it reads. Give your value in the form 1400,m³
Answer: 7299.8146,m³
